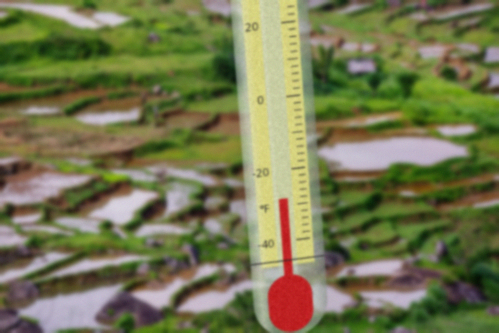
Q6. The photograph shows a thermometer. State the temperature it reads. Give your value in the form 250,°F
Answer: -28,°F
